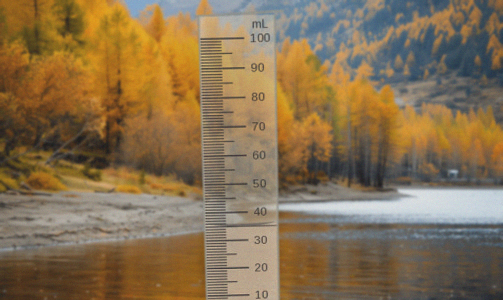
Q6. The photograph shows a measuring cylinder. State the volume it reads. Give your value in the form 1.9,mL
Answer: 35,mL
